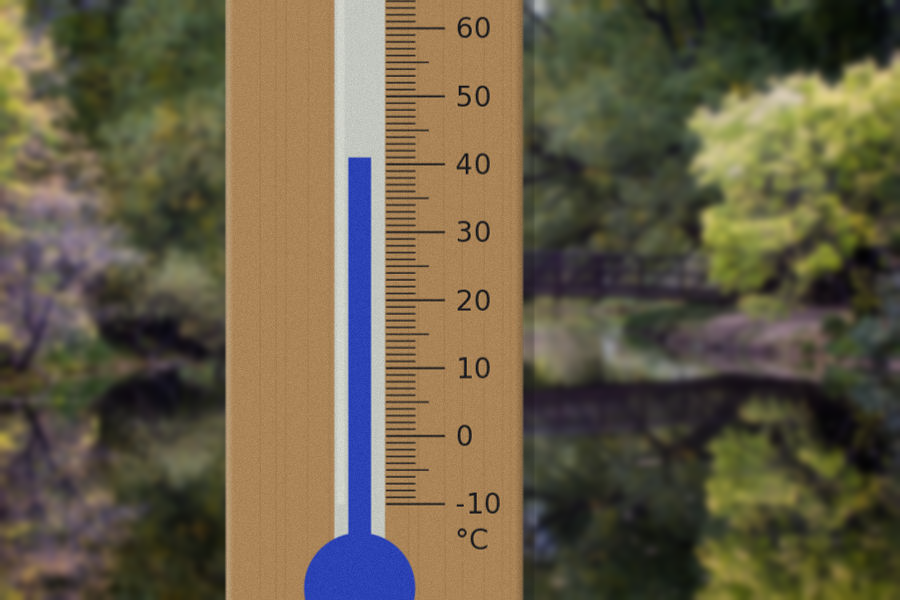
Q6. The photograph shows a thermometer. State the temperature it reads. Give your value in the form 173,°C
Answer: 41,°C
